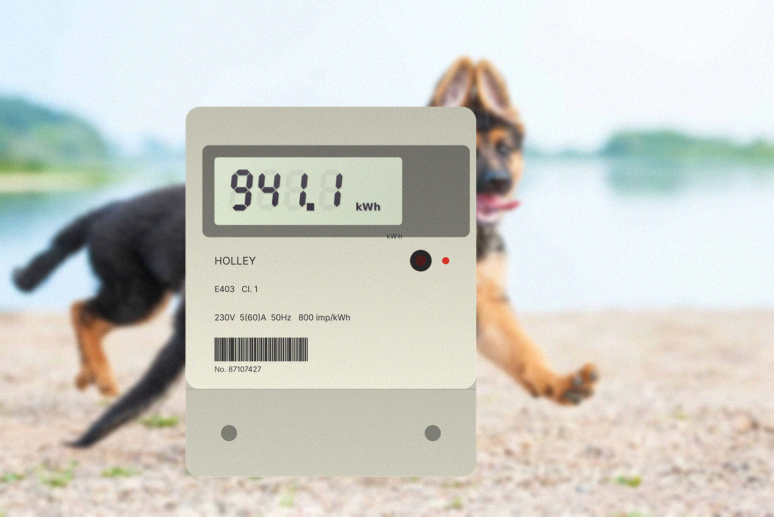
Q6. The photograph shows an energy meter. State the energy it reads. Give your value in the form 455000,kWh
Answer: 941.1,kWh
